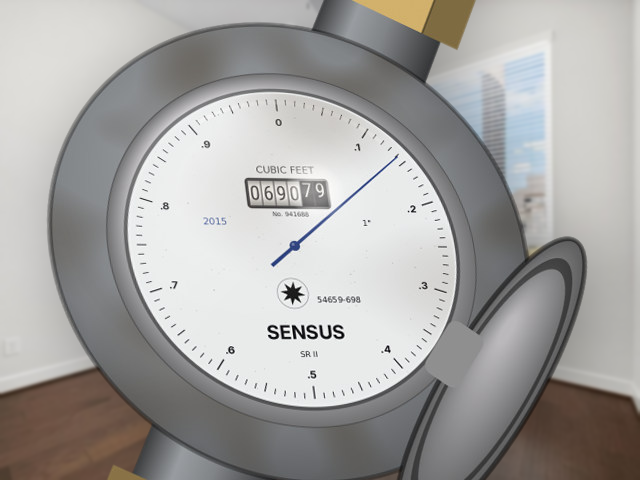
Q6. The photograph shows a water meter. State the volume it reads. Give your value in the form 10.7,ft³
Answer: 69079.14,ft³
